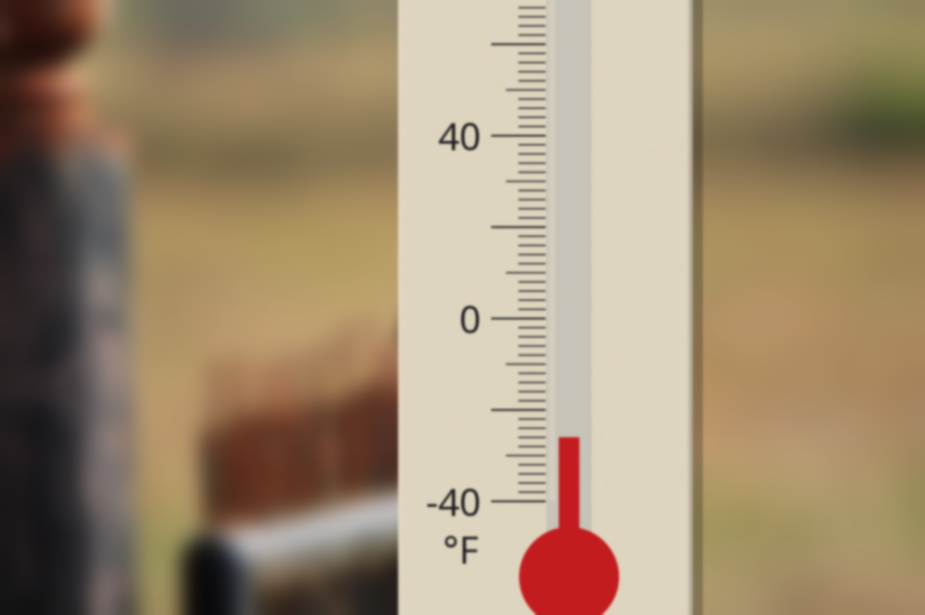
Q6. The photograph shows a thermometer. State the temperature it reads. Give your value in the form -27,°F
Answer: -26,°F
